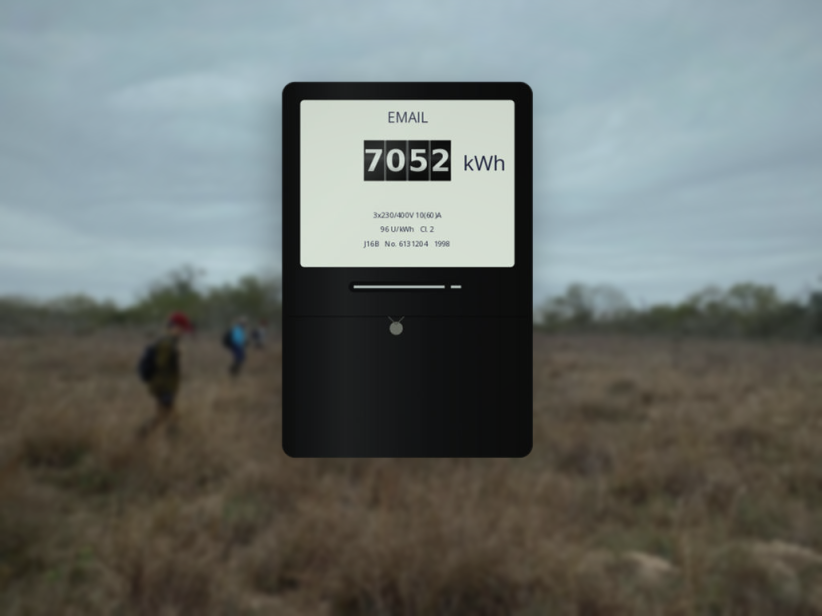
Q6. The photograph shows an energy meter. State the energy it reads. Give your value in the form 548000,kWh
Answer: 7052,kWh
